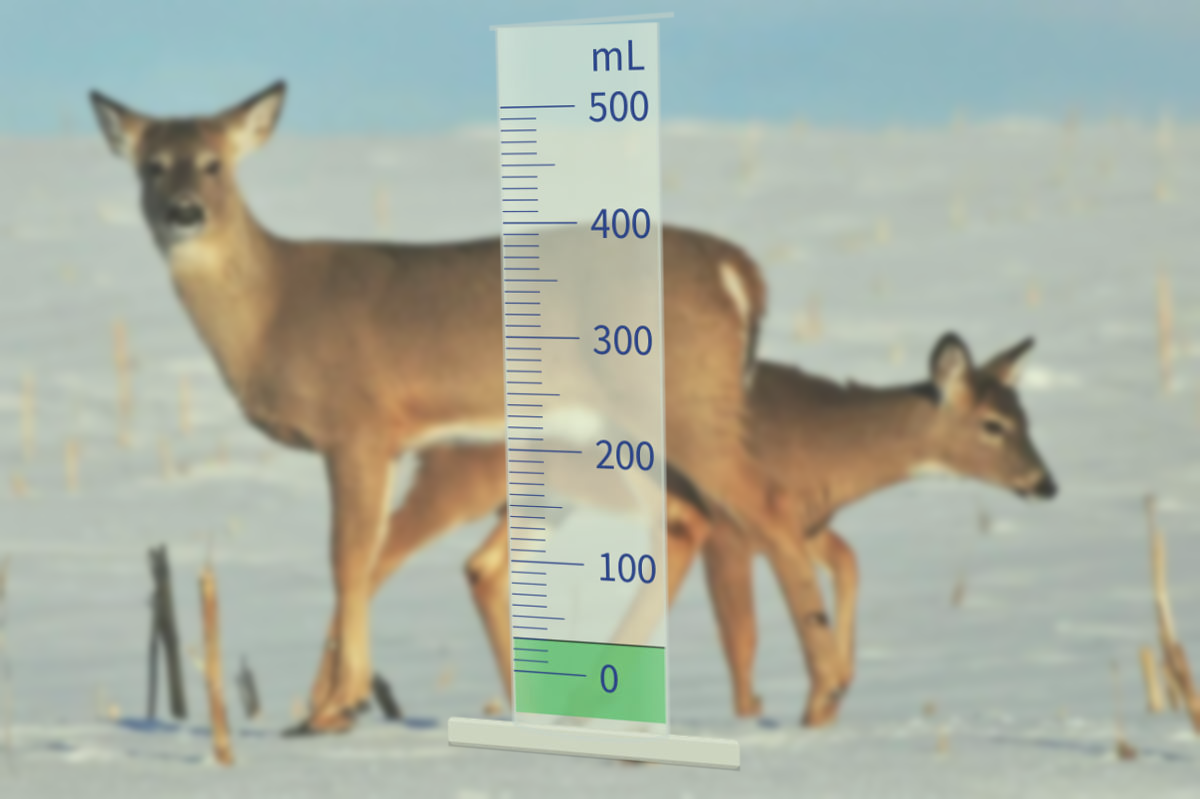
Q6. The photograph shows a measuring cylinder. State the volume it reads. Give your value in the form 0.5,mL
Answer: 30,mL
